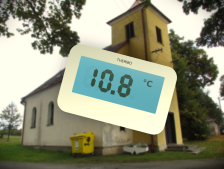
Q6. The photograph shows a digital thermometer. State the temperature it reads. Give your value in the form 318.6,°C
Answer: 10.8,°C
